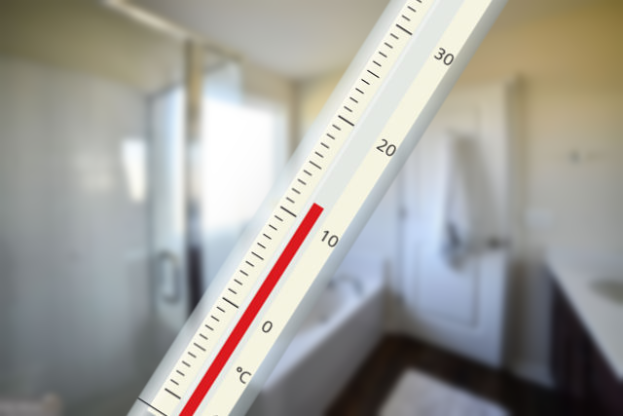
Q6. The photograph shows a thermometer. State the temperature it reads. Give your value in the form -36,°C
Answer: 12,°C
